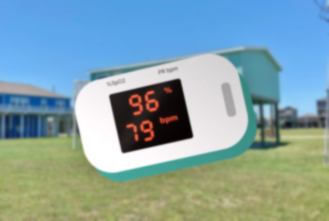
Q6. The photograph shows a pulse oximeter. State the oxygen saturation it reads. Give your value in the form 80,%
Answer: 96,%
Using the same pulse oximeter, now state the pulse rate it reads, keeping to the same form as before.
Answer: 79,bpm
